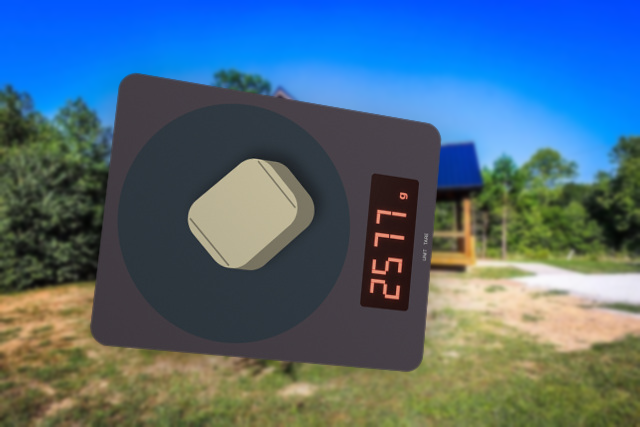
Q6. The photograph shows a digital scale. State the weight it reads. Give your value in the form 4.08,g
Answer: 2577,g
